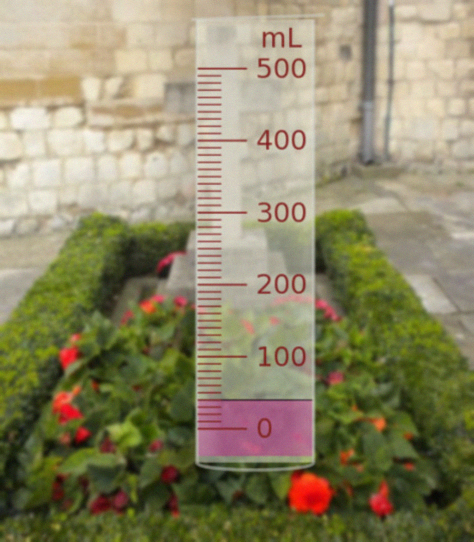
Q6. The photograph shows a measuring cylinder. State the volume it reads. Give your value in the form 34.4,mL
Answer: 40,mL
